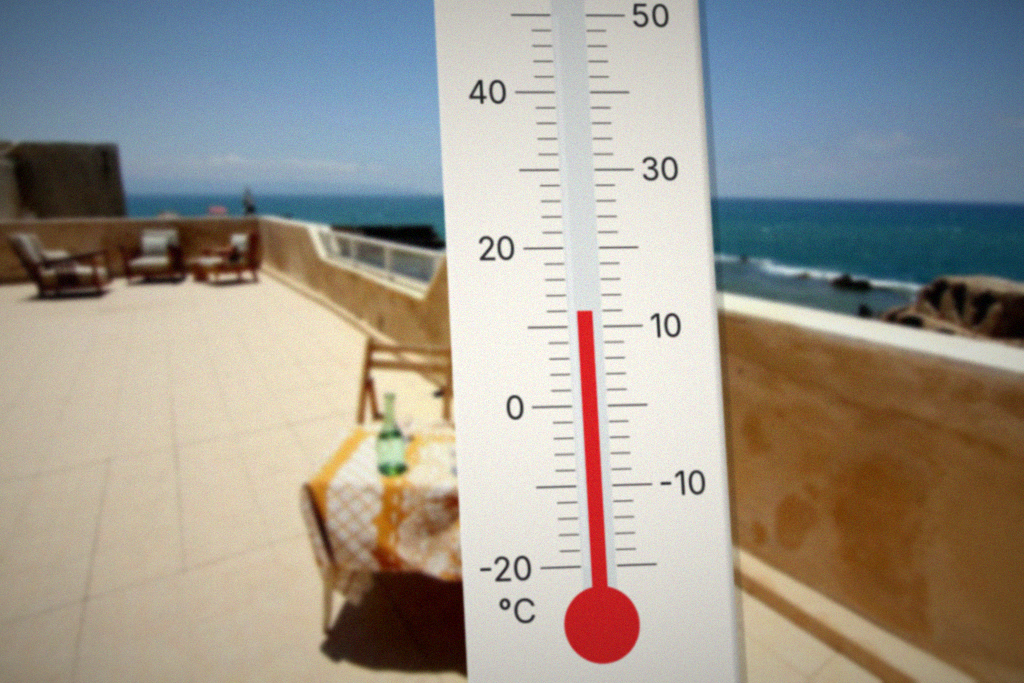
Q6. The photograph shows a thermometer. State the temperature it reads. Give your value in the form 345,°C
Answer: 12,°C
